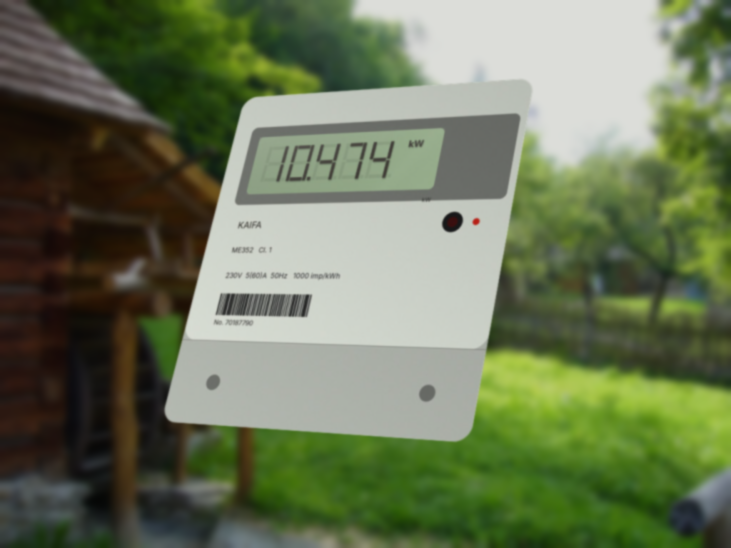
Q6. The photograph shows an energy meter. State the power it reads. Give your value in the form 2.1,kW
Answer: 10.474,kW
